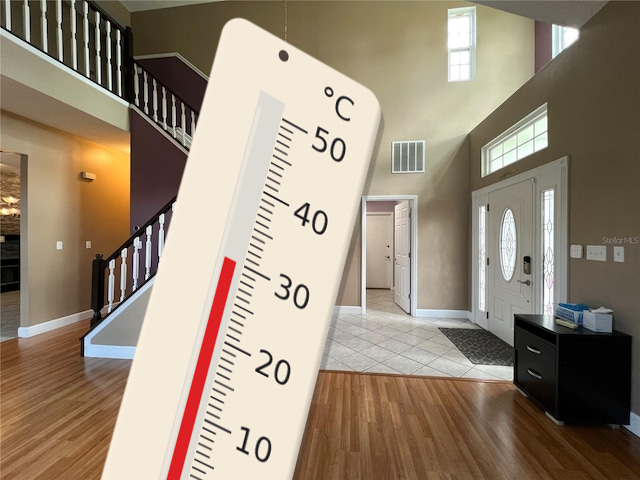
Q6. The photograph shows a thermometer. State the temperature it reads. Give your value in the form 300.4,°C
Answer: 30,°C
